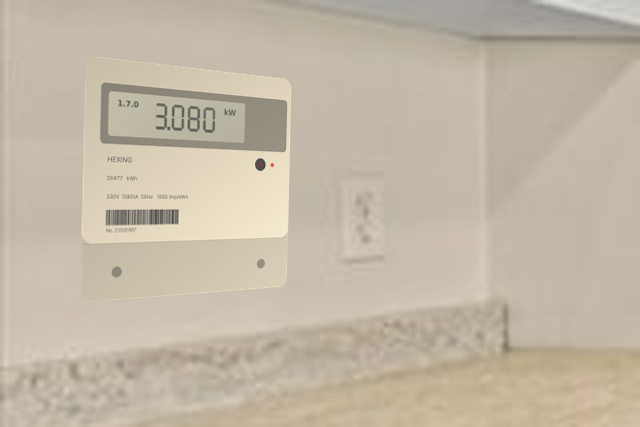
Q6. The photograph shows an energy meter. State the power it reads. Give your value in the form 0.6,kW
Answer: 3.080,kW
